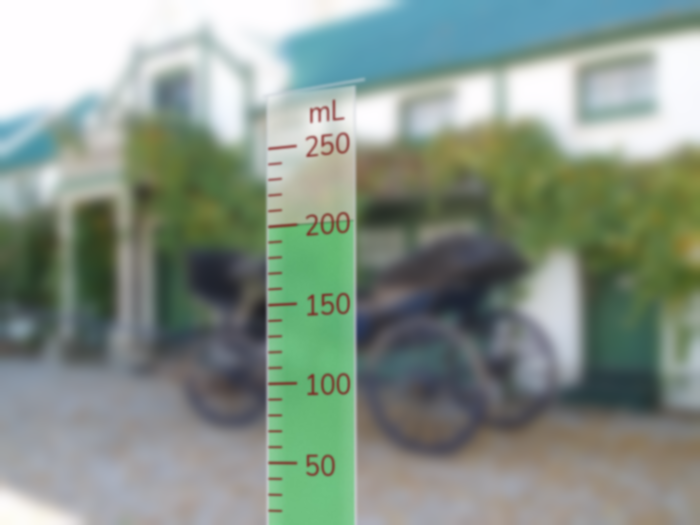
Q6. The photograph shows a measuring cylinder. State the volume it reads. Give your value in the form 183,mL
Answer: 200,mL
